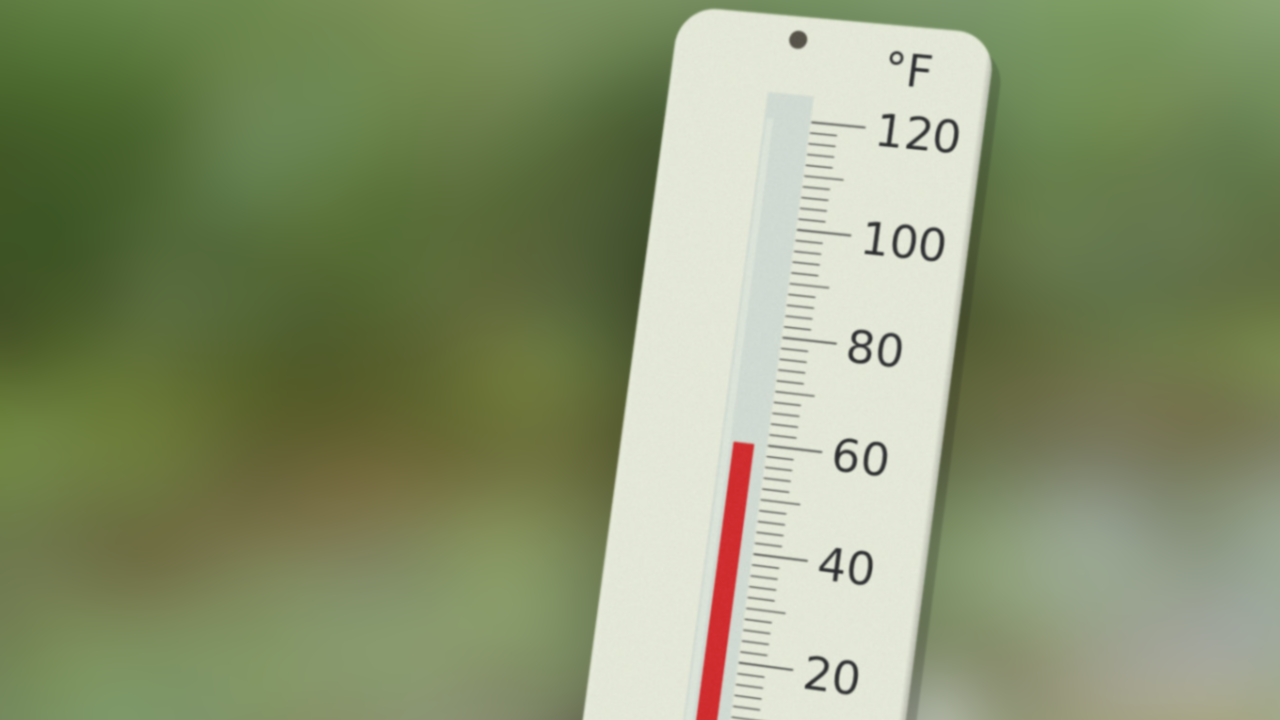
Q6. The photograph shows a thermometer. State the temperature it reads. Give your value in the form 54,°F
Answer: 60,°F
